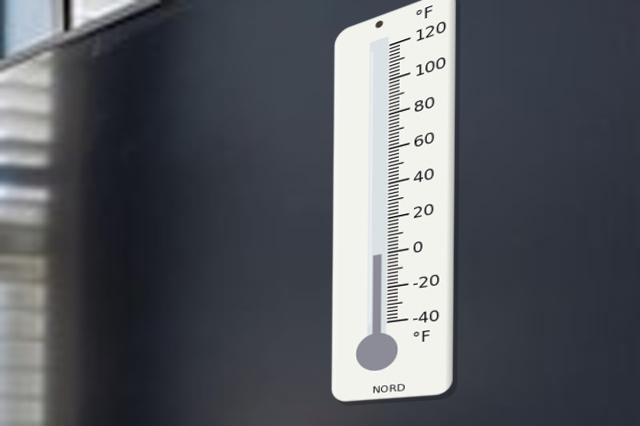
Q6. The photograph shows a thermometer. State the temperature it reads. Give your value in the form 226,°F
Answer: 0,°F
